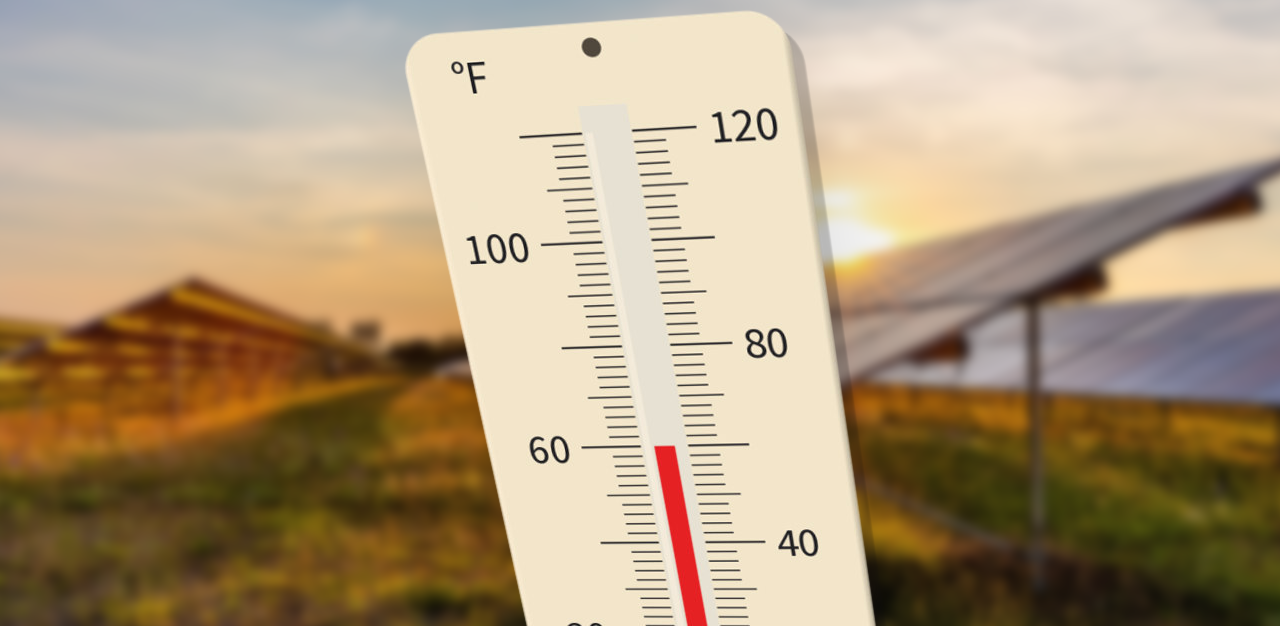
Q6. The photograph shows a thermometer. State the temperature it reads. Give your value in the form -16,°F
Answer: 60,°F
